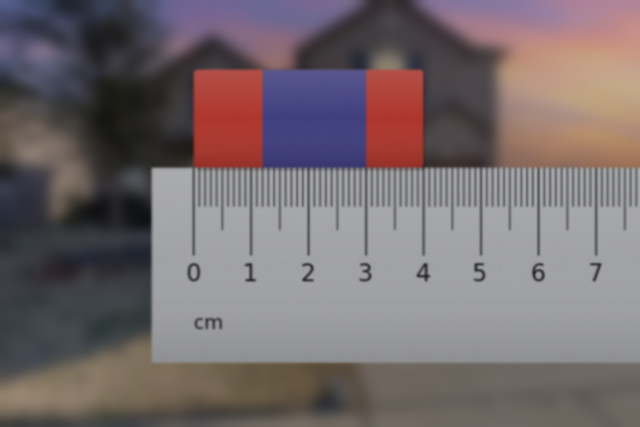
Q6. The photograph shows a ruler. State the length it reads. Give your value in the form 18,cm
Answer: 4,cm
